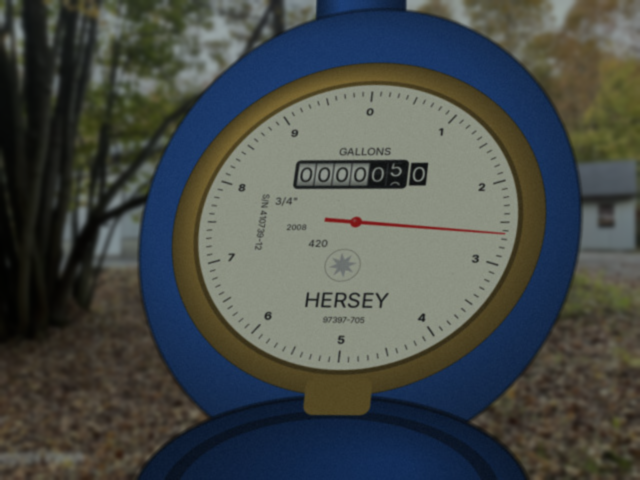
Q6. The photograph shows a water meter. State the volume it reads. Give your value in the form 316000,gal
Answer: 52.6,gal
